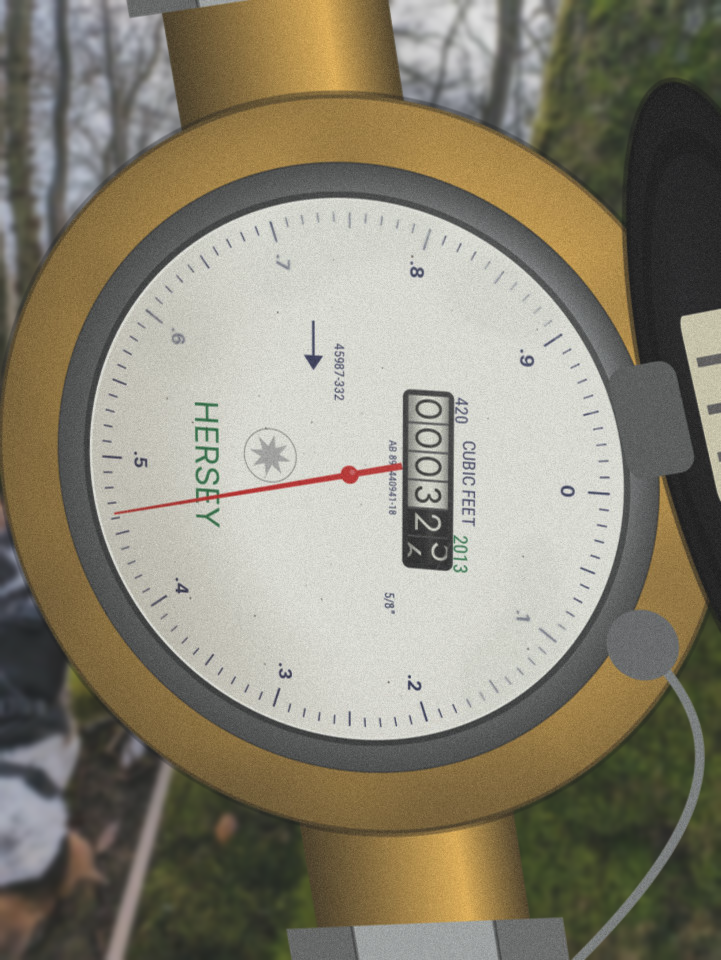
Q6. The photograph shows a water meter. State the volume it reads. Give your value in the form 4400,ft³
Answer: 325.46,ft³
